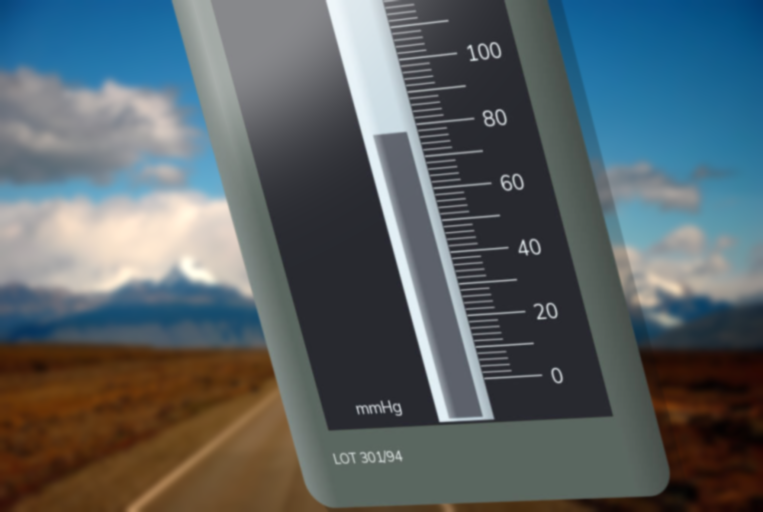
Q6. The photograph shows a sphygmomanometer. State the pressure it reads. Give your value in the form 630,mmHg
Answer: 78,mmHg
